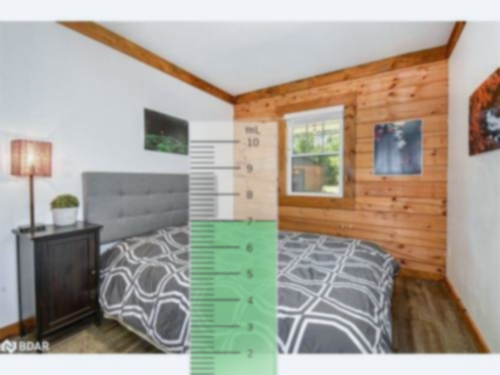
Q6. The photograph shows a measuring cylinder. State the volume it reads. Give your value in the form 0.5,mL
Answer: 7,mL
